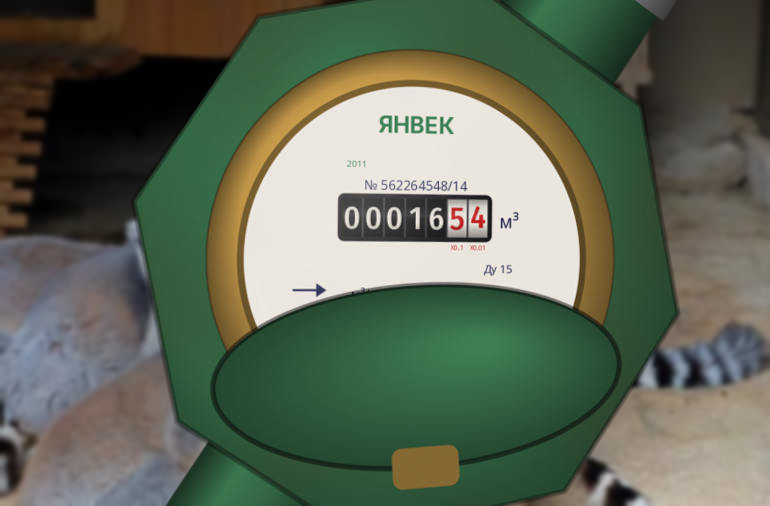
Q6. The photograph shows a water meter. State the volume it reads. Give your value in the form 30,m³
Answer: 16.54,m³
